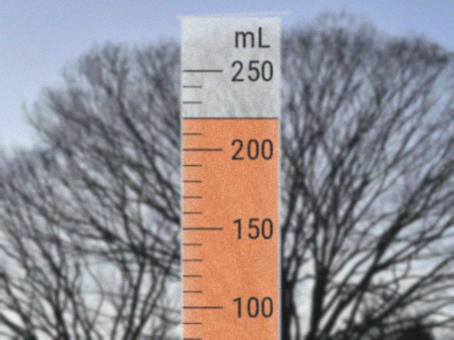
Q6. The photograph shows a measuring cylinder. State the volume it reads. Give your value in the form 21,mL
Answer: 220,mL
